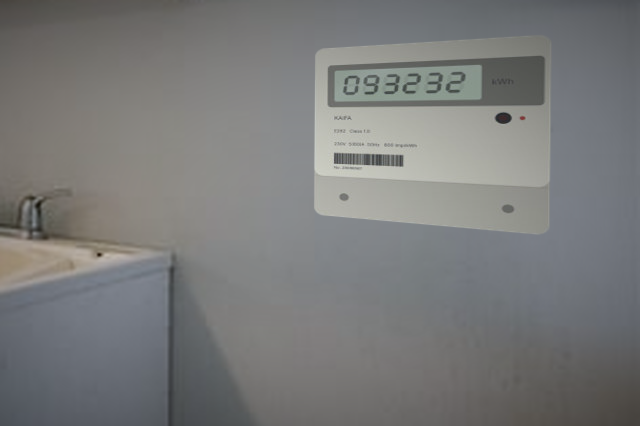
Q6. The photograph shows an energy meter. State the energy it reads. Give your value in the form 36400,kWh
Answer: 93232,kWh
